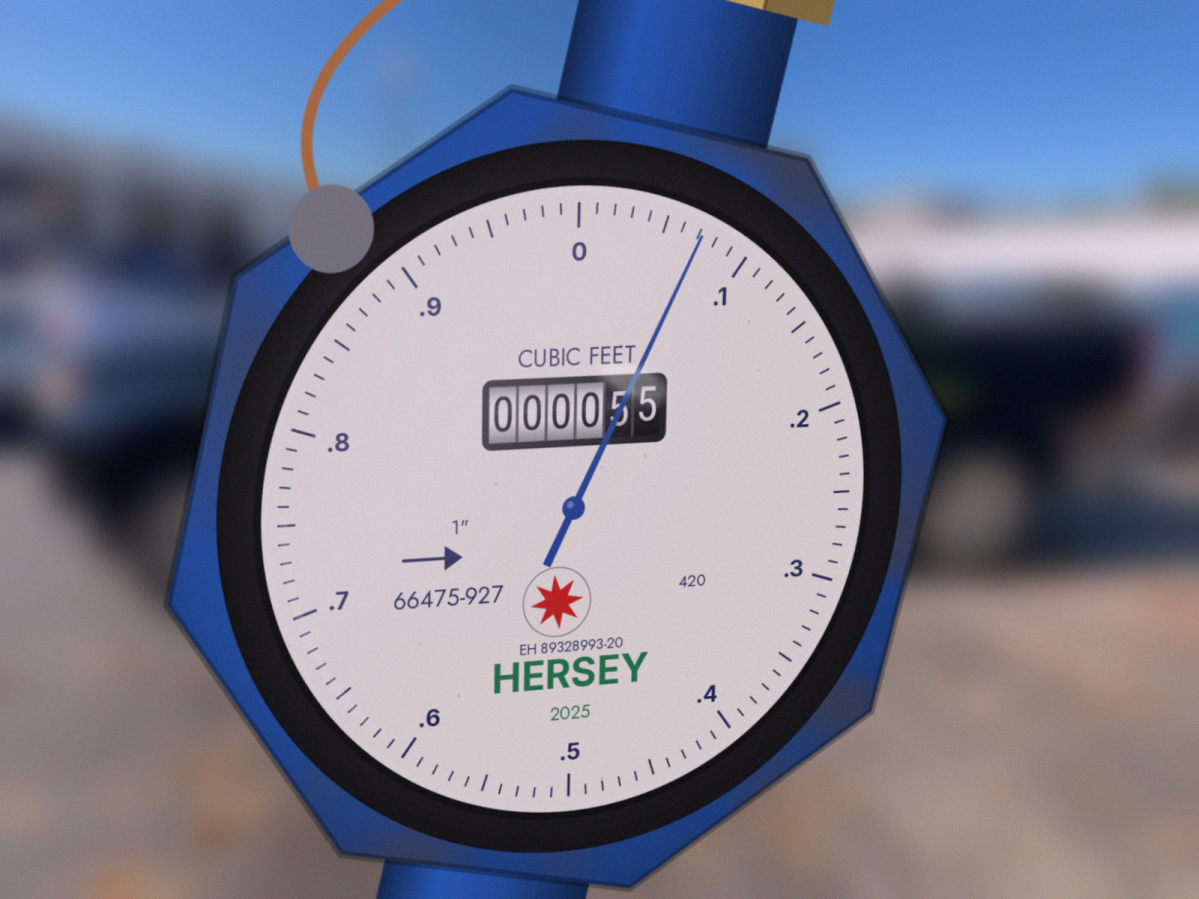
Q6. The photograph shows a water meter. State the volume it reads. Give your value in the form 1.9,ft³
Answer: 55.07,ft³
